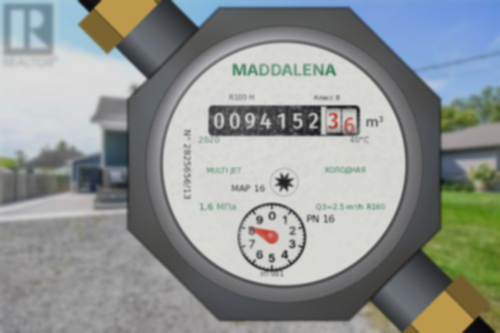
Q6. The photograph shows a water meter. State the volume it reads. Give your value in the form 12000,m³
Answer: 94152.358,m³
